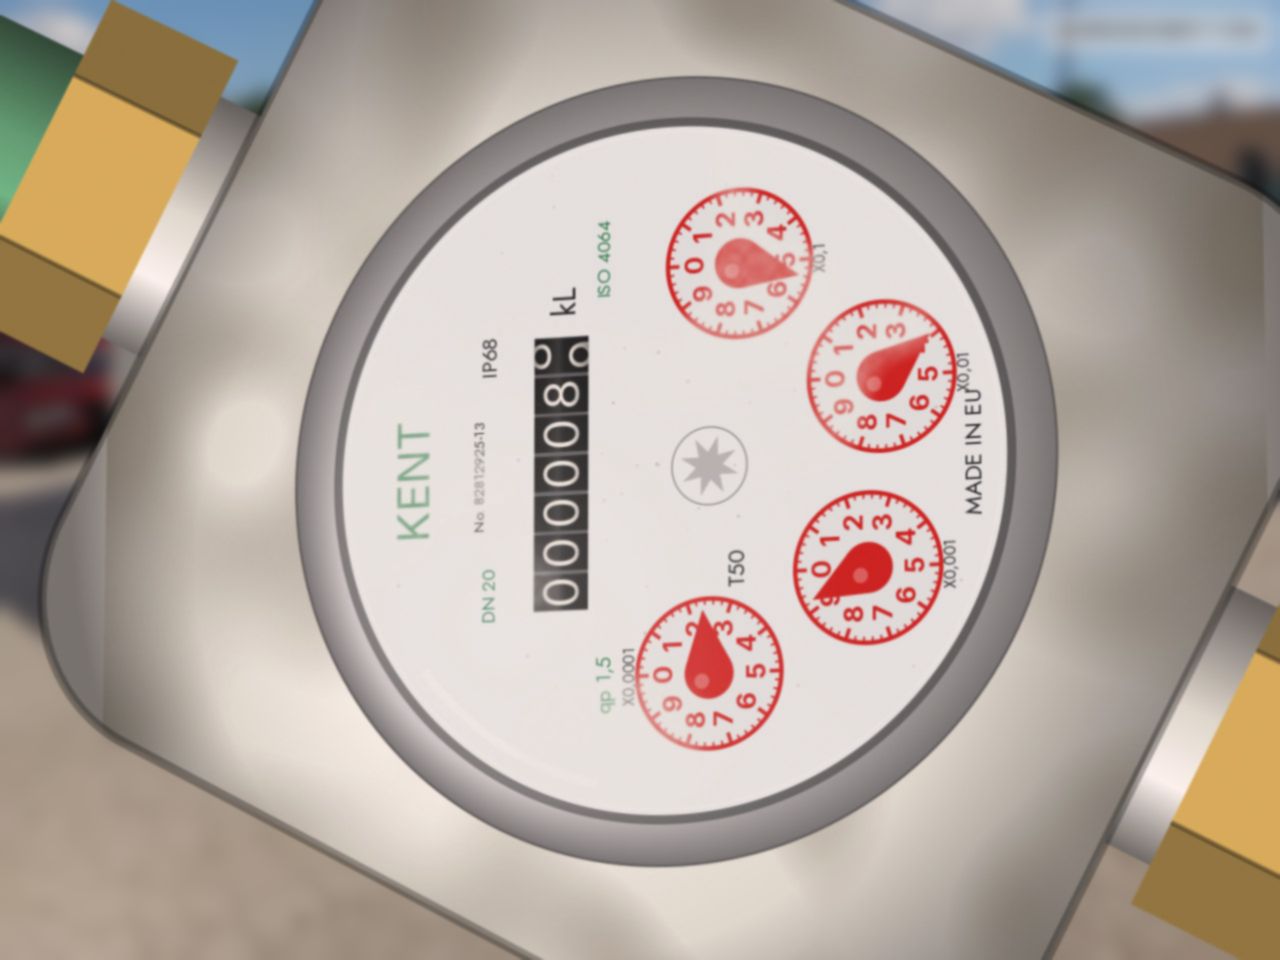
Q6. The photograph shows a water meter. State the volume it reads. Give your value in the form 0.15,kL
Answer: 88.5392,kL
